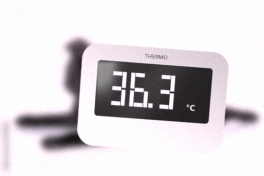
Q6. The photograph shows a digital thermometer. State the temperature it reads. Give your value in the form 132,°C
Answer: 36.3,°C
